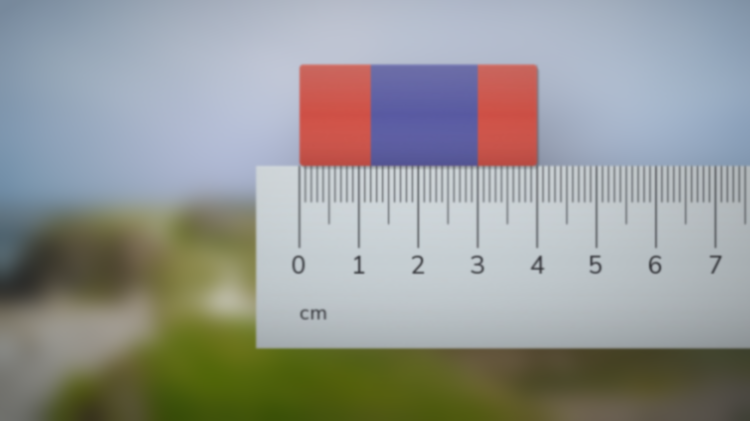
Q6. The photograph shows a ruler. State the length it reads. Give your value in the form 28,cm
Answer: 4,cm
